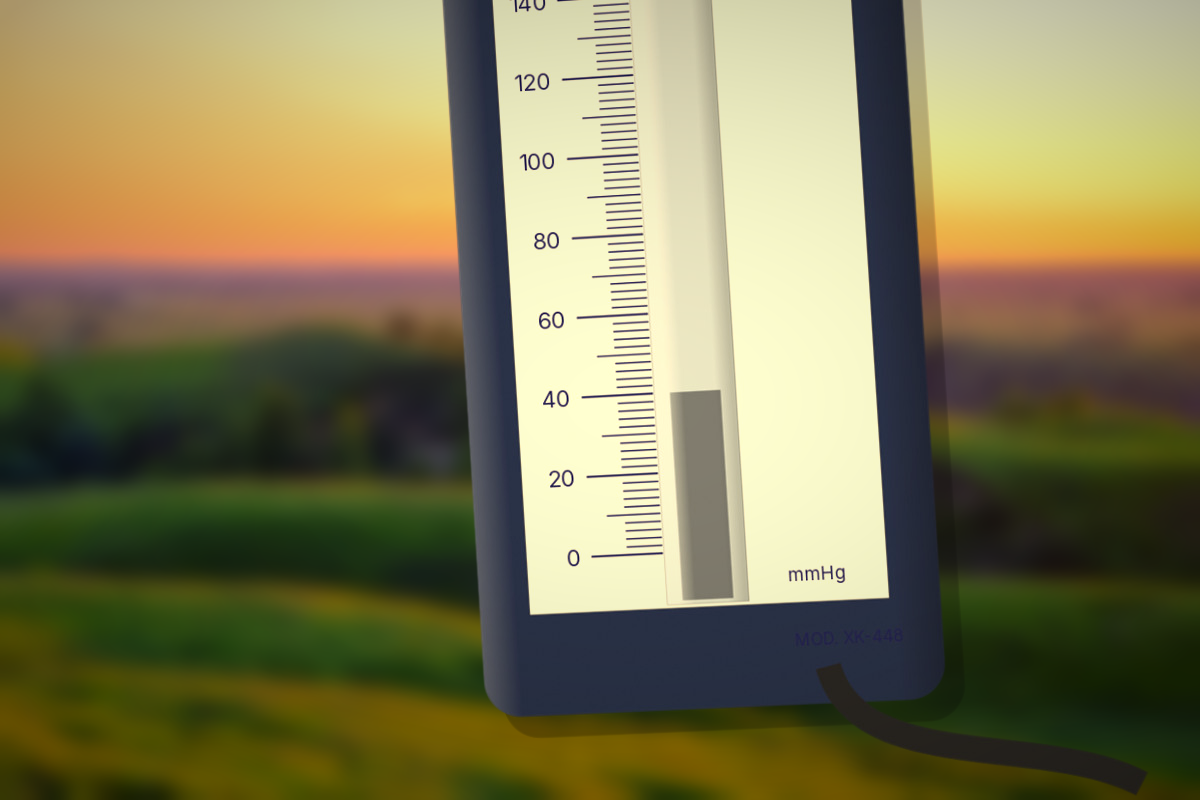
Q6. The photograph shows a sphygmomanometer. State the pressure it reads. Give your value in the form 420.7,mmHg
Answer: 40,mmHg
